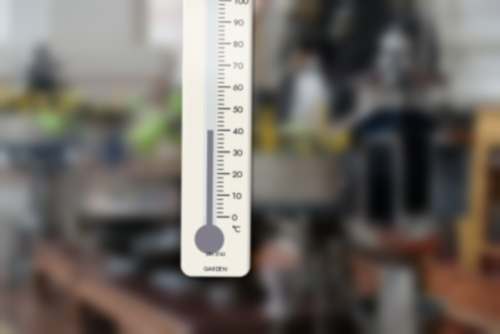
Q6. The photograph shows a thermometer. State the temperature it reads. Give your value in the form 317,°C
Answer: 40,°C
